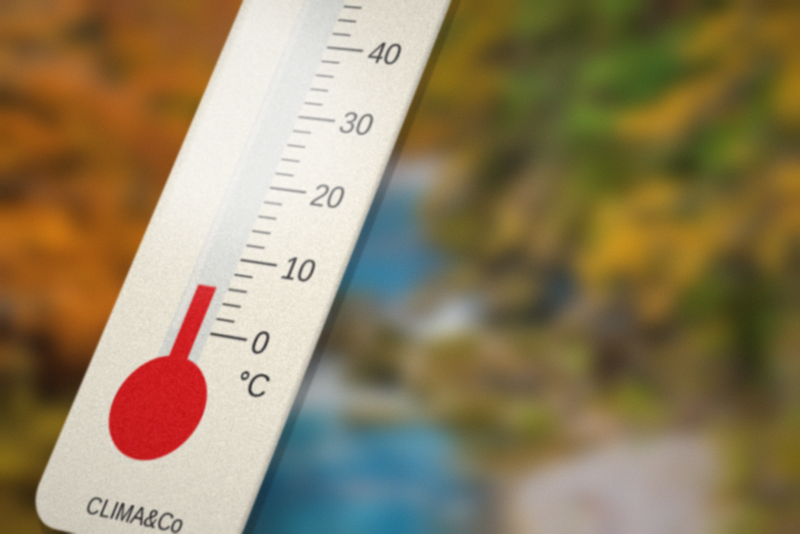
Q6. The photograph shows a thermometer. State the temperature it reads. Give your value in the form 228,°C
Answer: 6,°C
